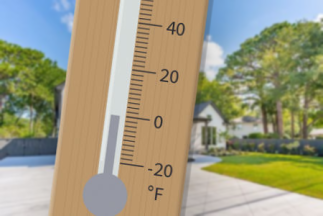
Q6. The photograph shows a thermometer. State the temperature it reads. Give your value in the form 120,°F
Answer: 0,°F
